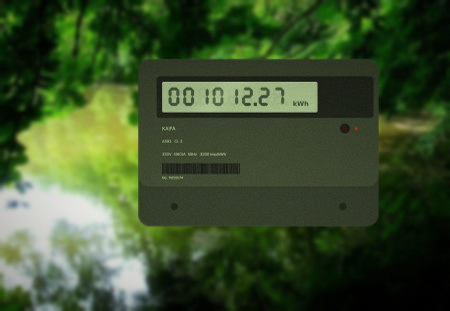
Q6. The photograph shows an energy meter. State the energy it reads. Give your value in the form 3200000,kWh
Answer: 1012.27,kWh
